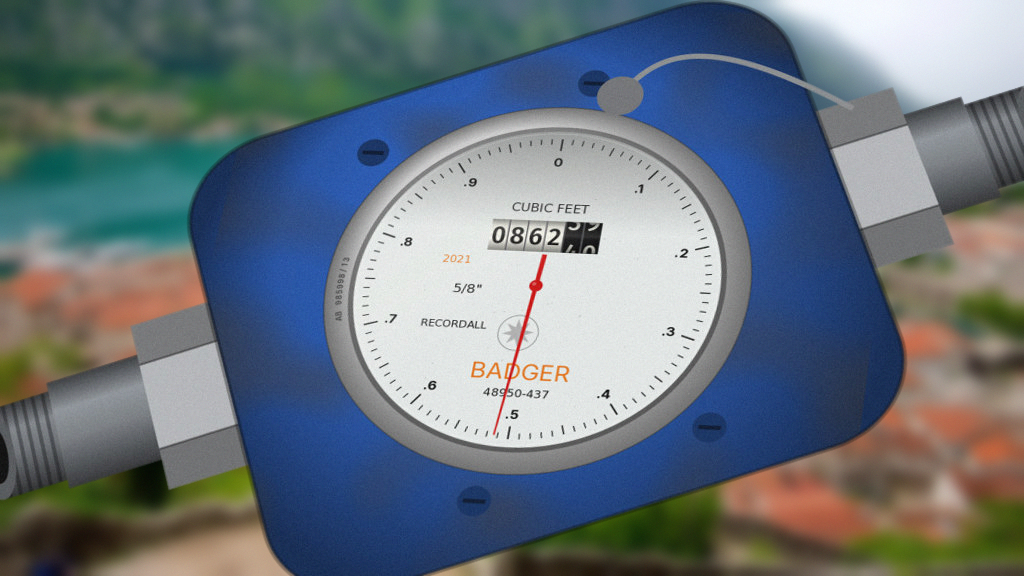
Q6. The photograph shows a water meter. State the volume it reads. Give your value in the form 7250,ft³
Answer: 86239.51,ft³
